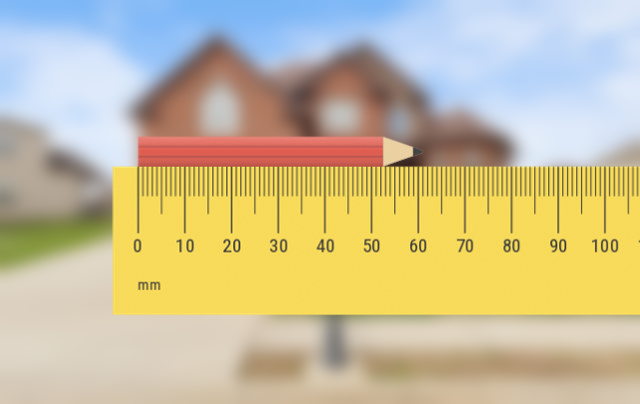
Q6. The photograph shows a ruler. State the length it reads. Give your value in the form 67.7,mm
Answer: 61,mm
